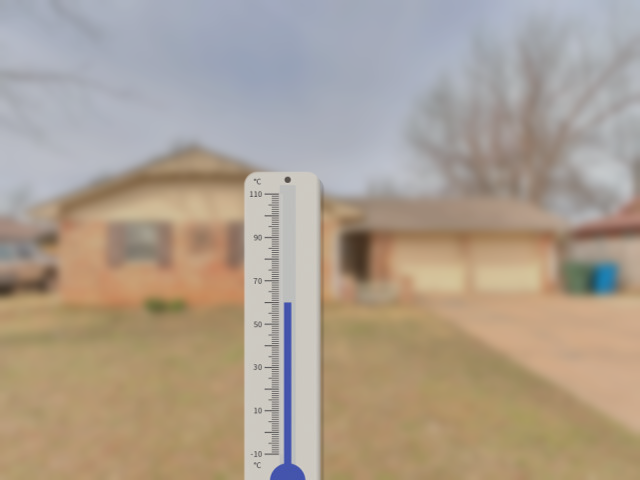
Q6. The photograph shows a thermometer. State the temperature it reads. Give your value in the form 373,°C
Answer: 60,°C
